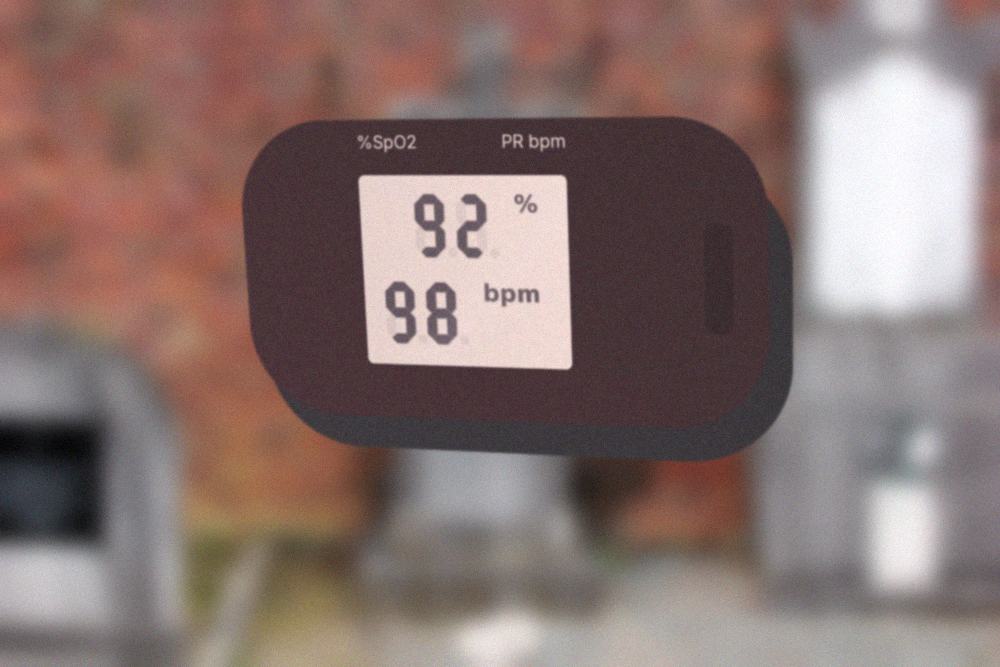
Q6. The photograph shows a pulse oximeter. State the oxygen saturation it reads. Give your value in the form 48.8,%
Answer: 92,%
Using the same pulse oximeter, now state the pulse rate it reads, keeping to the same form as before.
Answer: 98,bpm
